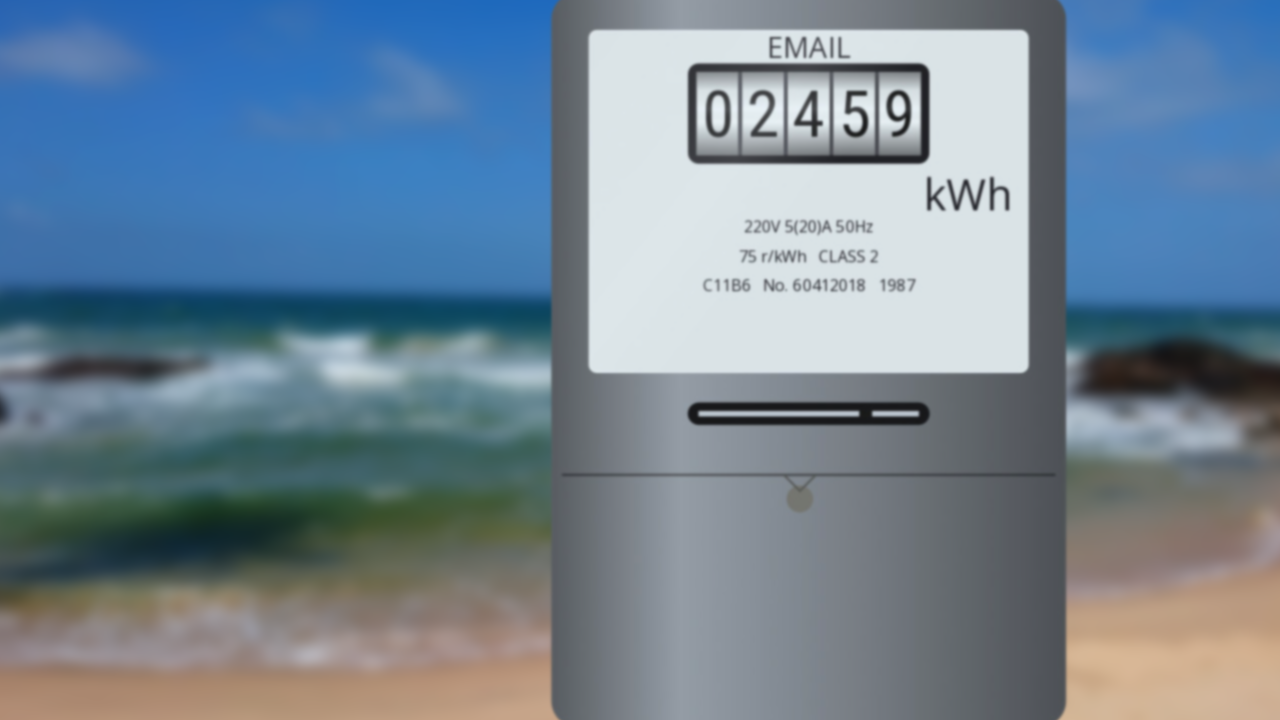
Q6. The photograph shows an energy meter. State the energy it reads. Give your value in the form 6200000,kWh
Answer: 2459,kWh
